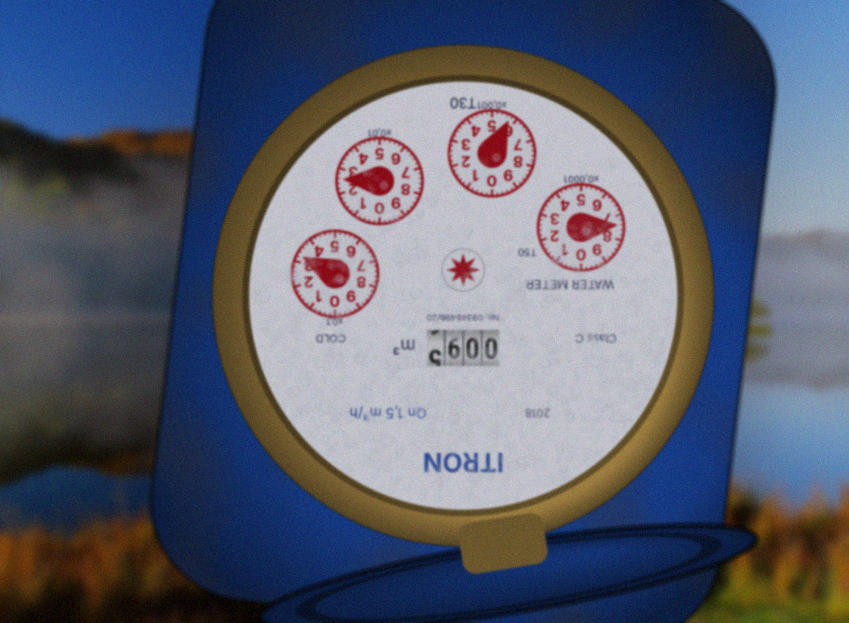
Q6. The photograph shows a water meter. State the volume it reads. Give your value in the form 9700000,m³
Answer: 95.3257,m³
